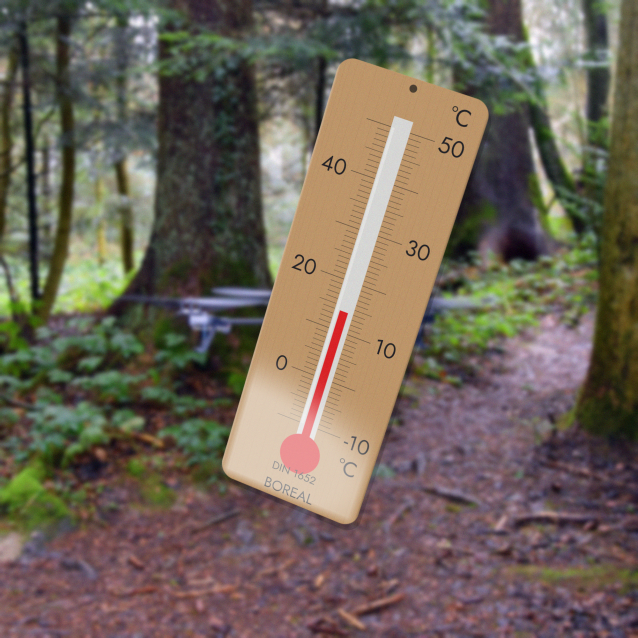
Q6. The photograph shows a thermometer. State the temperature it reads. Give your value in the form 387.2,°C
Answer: 14,°C
